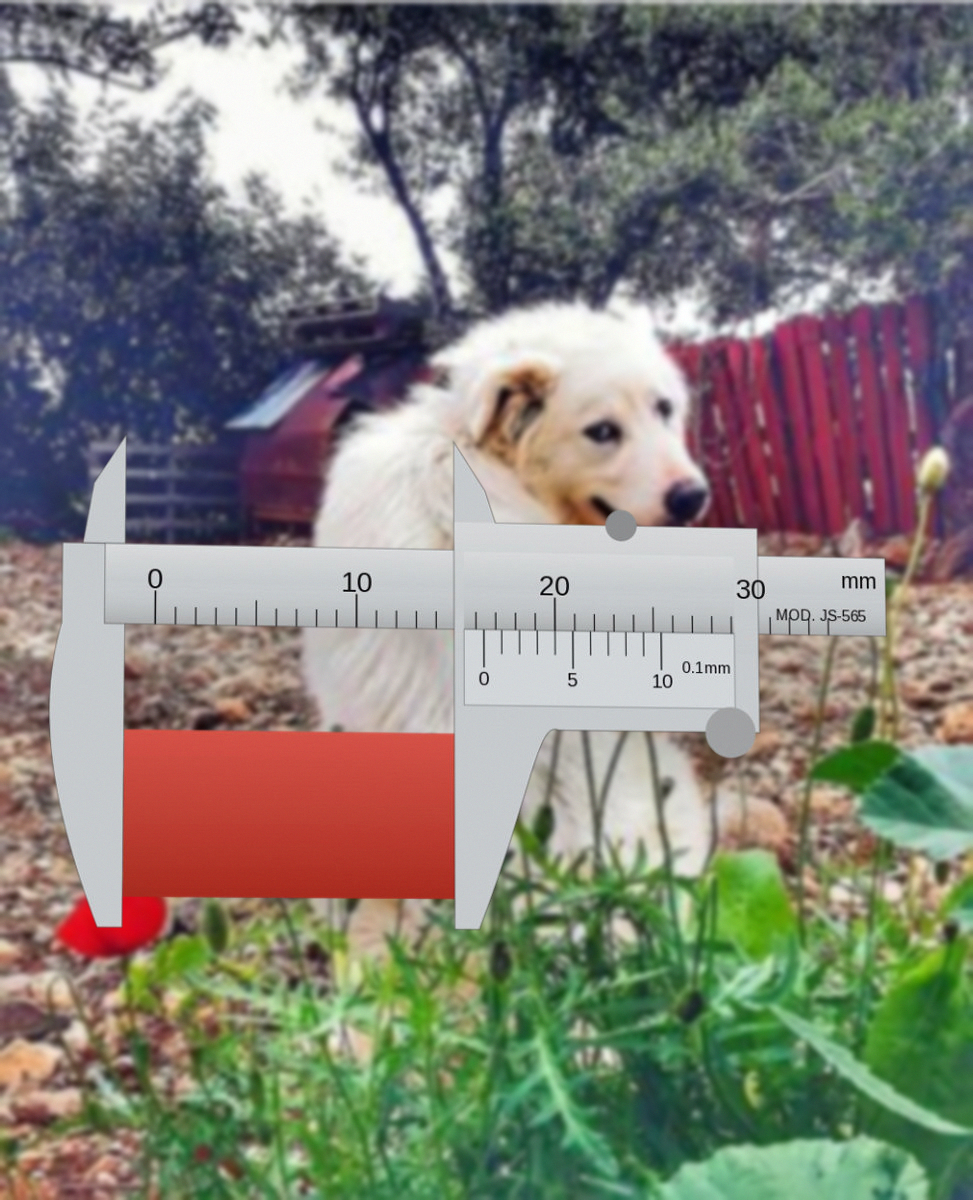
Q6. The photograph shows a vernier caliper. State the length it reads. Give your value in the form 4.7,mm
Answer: 16.4,mm
